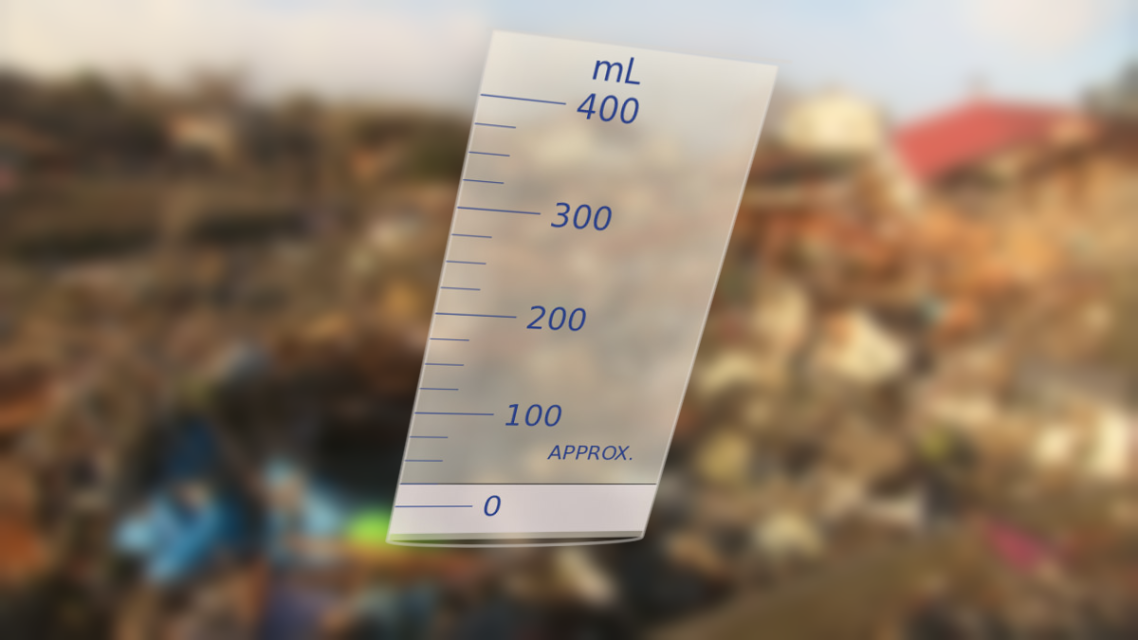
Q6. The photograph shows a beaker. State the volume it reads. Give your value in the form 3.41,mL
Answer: 25,mL
